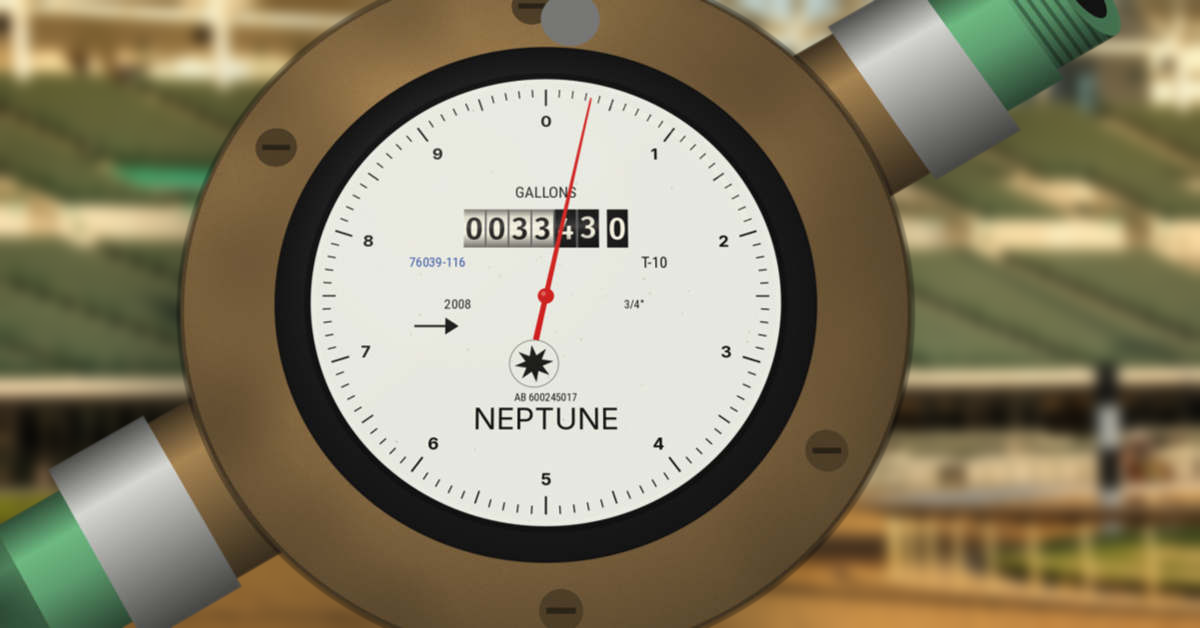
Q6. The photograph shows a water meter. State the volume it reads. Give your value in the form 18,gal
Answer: 33430.3,gal
